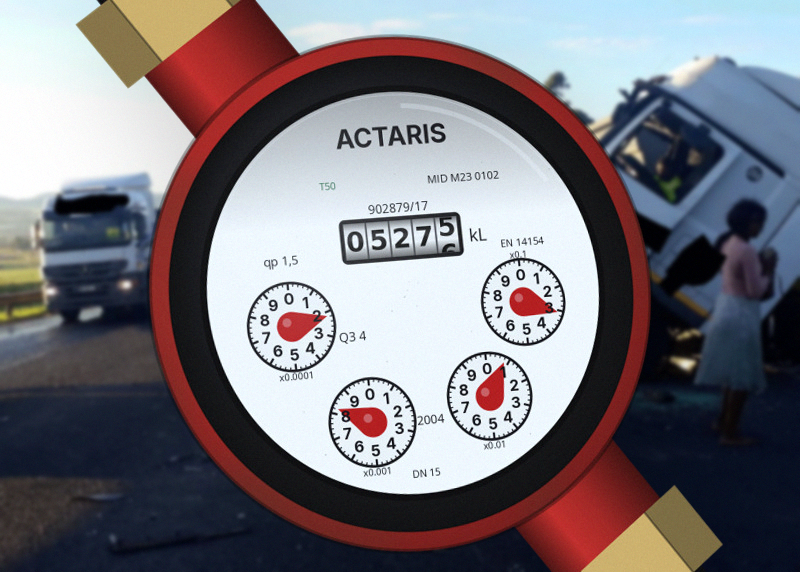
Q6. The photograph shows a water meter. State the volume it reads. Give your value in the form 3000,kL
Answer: 5275.3082,kL
